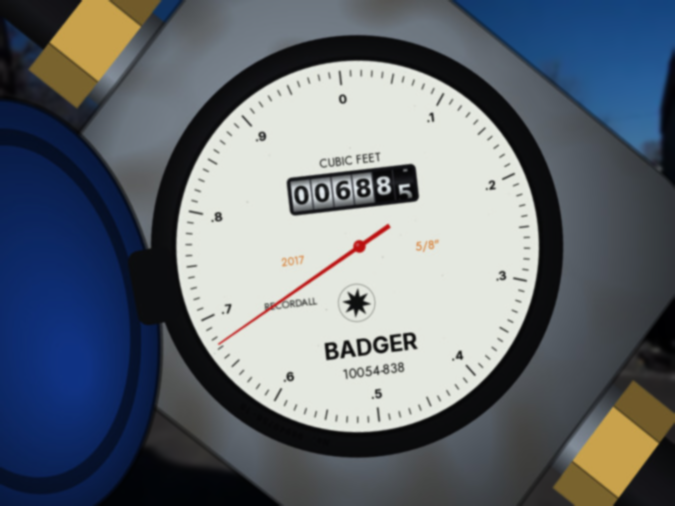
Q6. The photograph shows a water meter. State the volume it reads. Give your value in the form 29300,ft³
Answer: 6884.67,ft³
